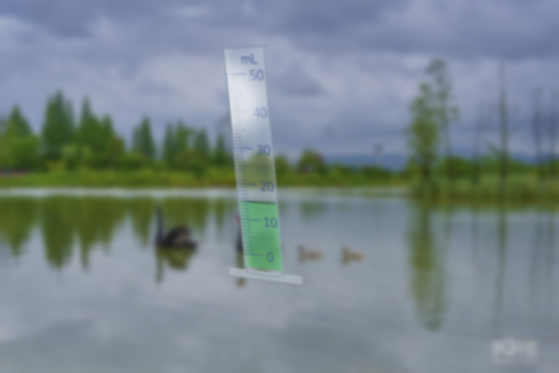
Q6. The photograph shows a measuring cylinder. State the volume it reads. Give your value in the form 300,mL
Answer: 15,mL
